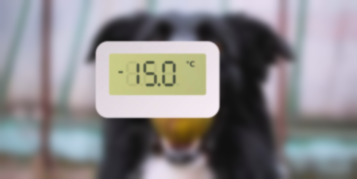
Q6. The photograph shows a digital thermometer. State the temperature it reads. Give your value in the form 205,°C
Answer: -15.0,°C
